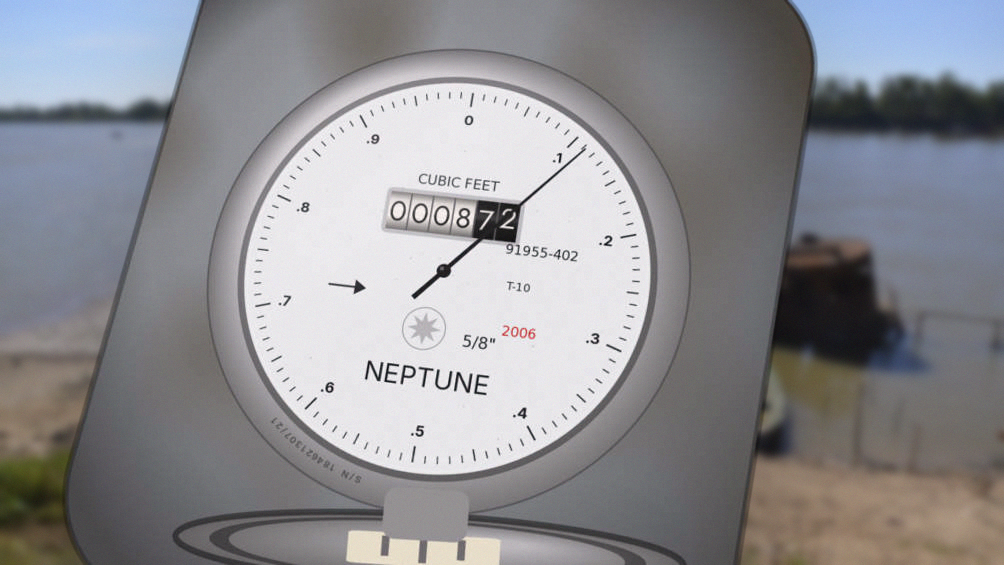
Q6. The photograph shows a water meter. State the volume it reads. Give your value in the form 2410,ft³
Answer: 872.11,ft³
